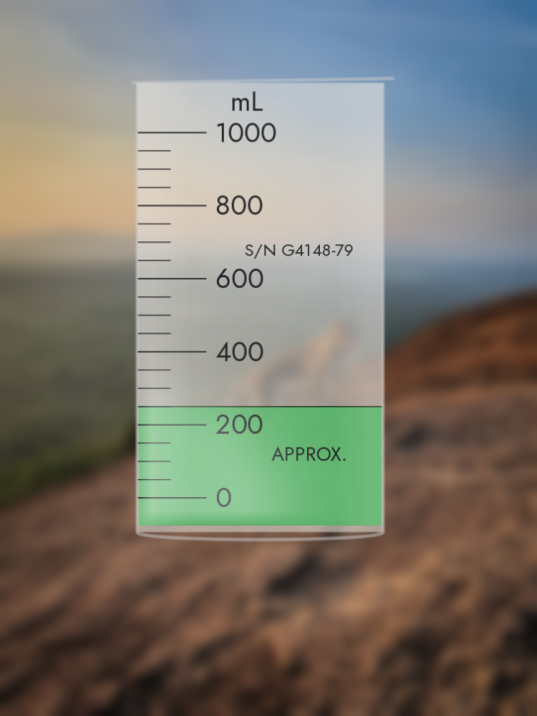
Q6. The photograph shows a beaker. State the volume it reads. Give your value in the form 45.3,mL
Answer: 250,mL
